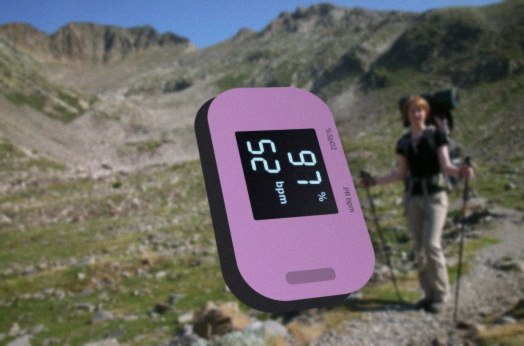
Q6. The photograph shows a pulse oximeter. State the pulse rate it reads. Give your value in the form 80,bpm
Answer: 52,bpm
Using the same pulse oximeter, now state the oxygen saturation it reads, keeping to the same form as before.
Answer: 97,%
